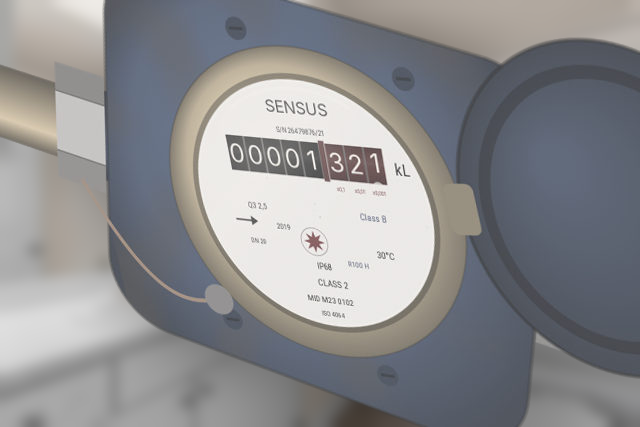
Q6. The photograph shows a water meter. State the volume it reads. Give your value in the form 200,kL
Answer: 1.321,kL
